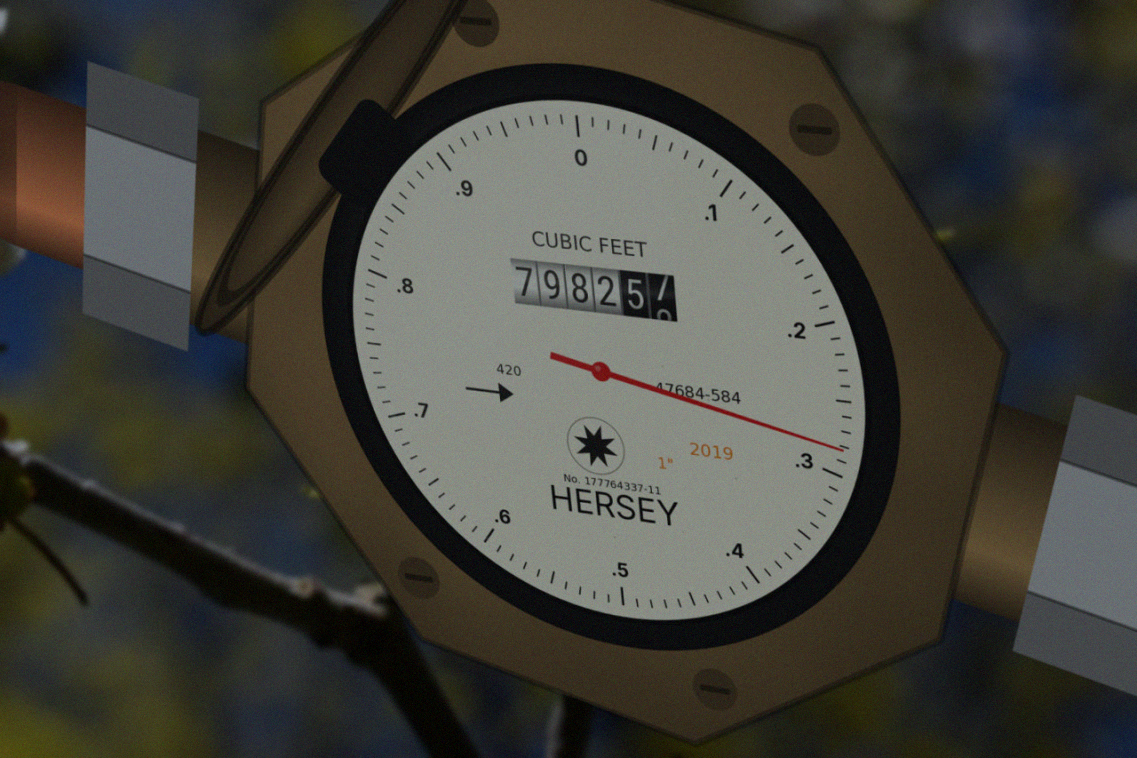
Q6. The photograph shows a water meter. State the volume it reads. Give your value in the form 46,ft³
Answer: 798257.28,ft³
